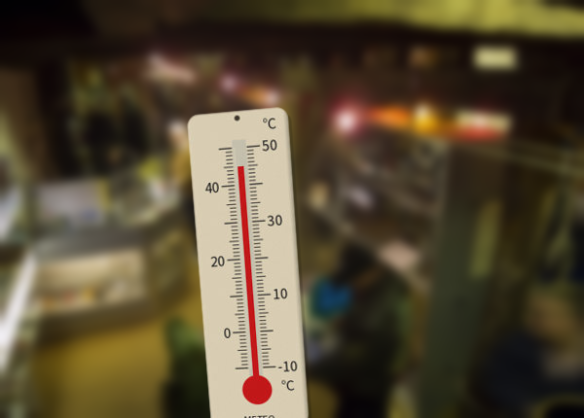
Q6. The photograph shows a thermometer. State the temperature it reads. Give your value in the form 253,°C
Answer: 45,°C
